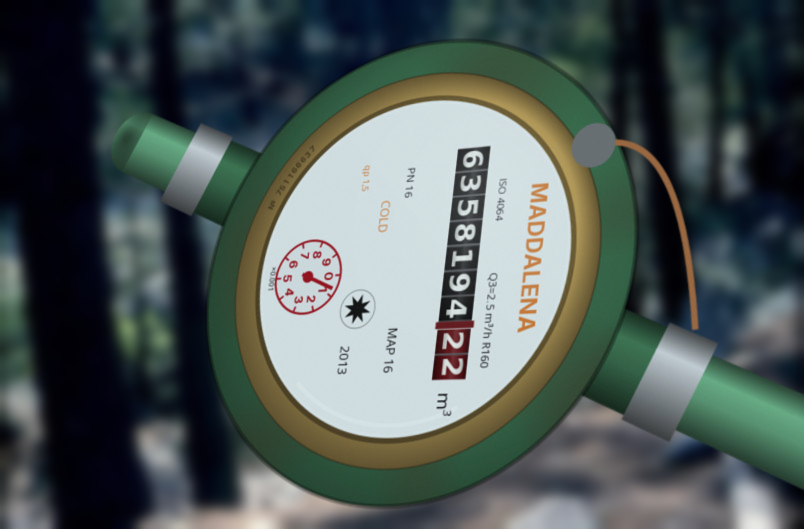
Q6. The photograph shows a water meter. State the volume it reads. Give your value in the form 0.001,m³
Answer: 6358194.220,m³
